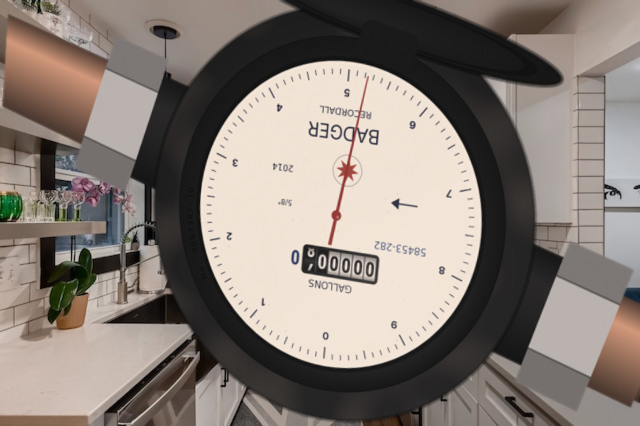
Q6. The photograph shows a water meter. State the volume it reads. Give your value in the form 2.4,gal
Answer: 75.2,gal
